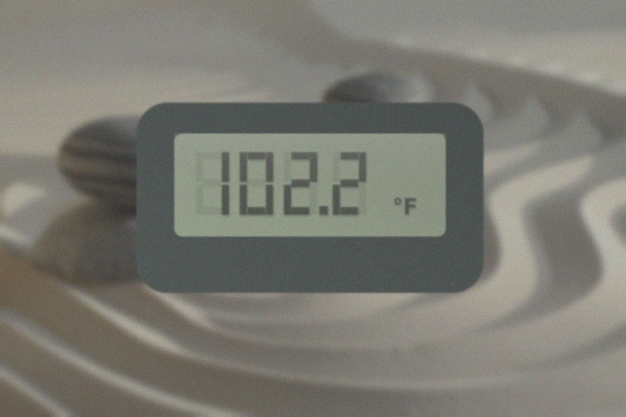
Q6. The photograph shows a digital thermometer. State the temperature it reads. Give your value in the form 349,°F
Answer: 102.2,°F
